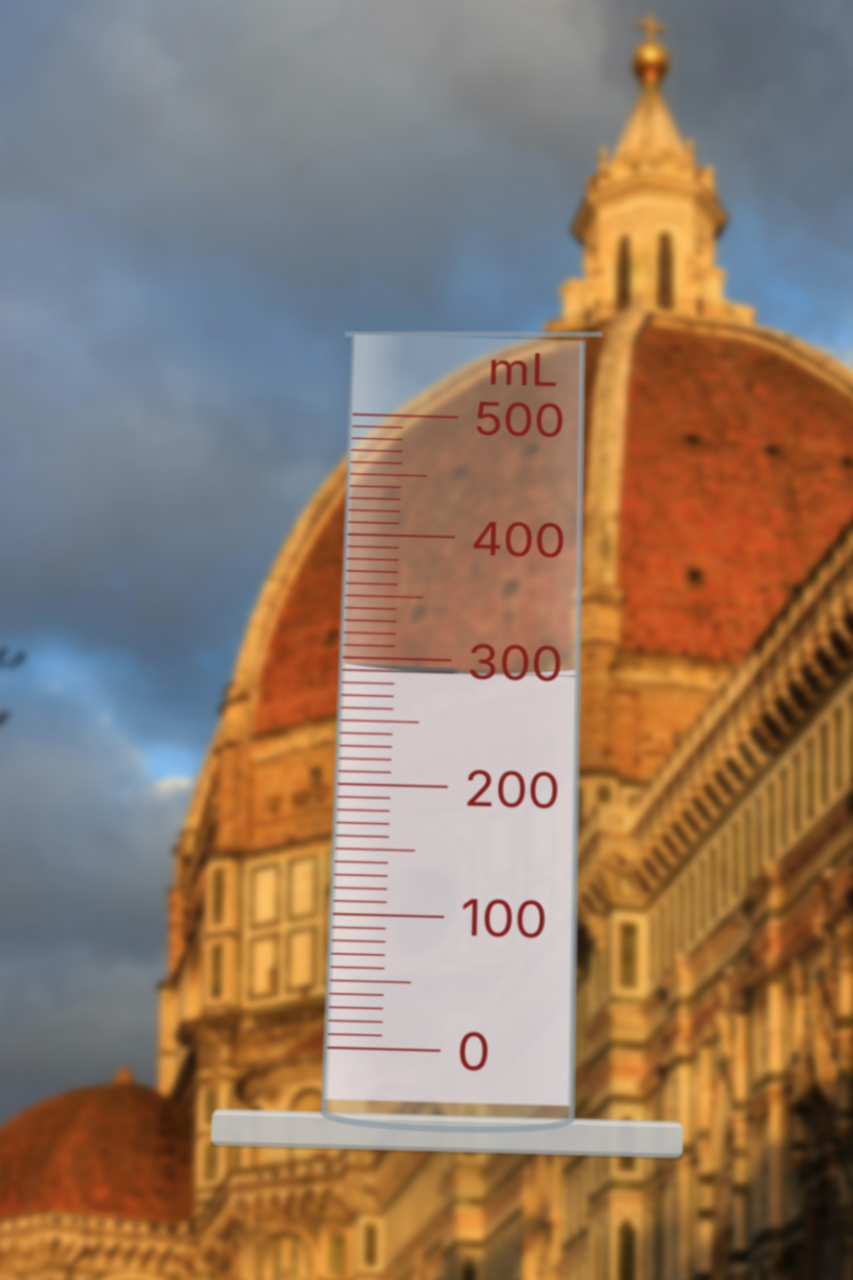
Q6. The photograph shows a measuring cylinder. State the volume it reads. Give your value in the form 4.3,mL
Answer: 290,mL
